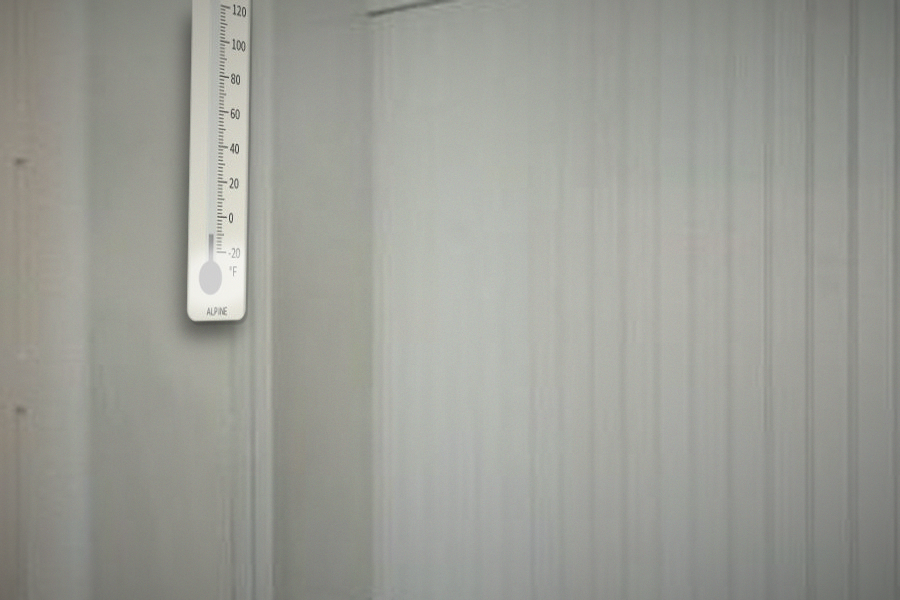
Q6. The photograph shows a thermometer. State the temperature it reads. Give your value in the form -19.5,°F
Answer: -10,°F
